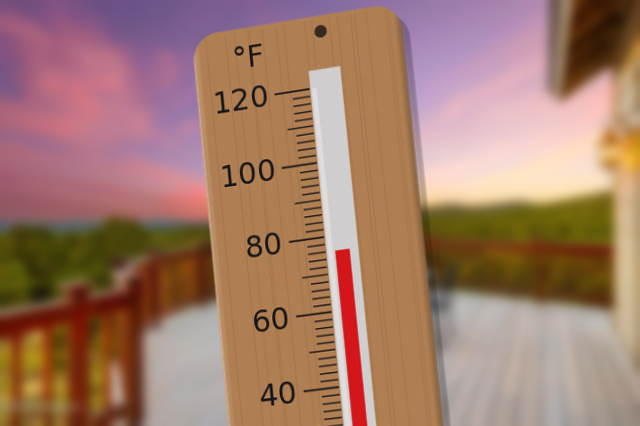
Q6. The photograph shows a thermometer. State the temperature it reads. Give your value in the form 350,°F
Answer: 76,°F
